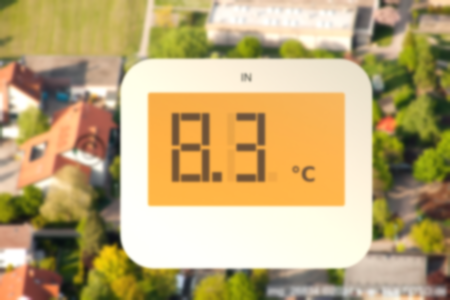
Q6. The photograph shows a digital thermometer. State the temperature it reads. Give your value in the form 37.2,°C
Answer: 8.3,°C
